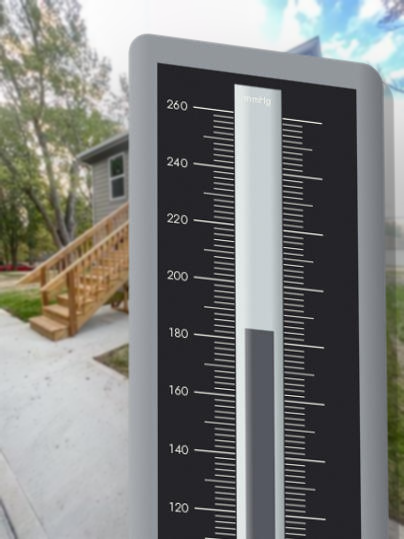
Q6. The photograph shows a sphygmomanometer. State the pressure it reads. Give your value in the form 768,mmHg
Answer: 184,mmHg
